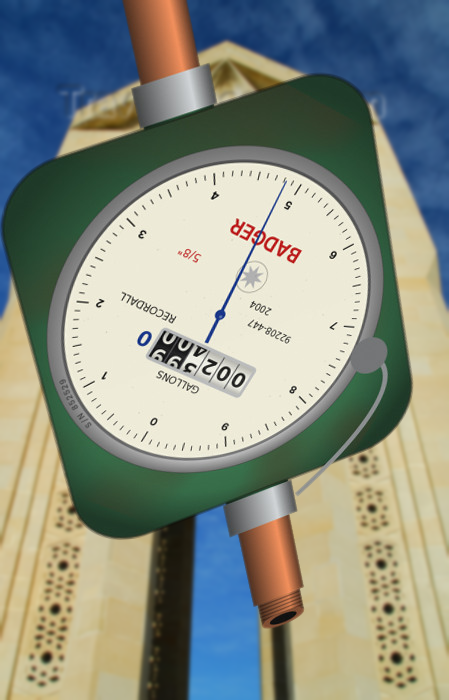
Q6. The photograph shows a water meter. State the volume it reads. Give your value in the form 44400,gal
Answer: 23994.8,gal
